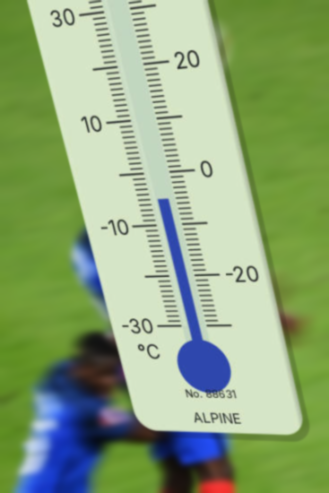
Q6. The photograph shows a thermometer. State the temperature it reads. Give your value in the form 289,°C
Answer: -5,°C
